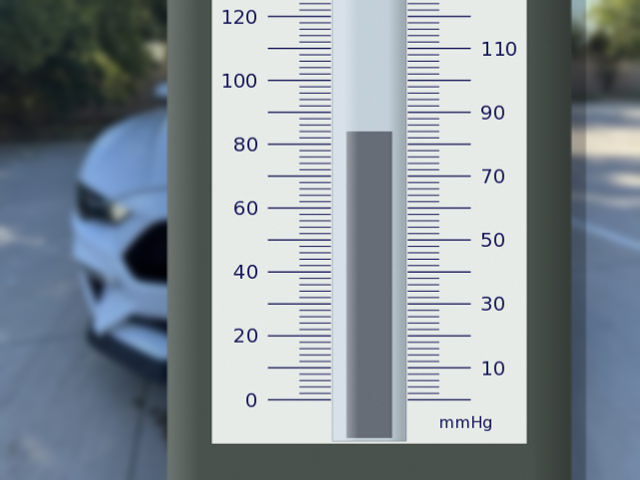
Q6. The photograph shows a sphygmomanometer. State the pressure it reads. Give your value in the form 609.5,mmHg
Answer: 84,mmHg
